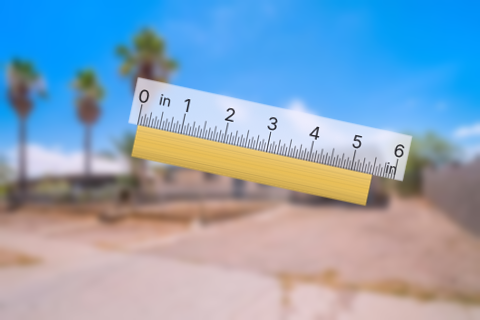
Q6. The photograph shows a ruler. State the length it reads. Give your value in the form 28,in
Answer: 5.5,in
